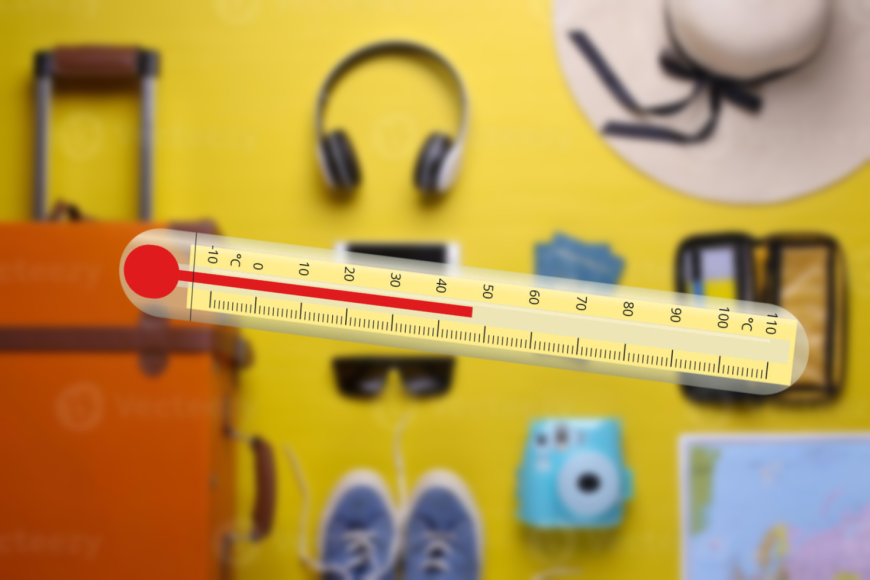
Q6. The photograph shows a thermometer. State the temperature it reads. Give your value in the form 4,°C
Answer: 47,°C
